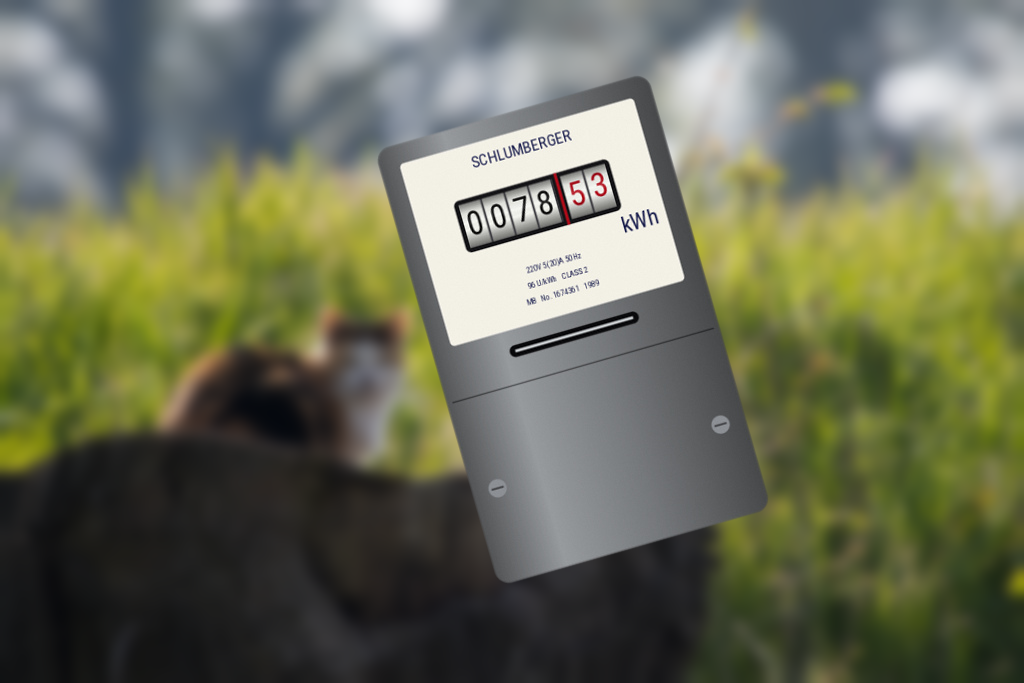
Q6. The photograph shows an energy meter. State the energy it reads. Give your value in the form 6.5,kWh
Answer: 78.53,kWh
